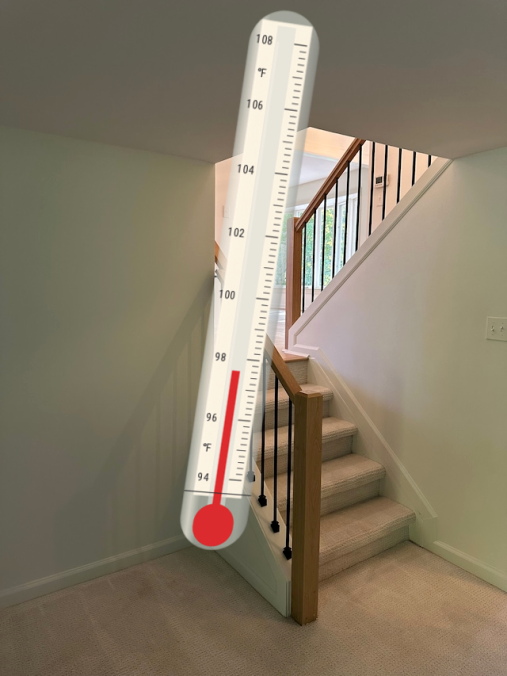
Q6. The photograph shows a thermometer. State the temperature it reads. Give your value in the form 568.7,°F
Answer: 97.6,°F
